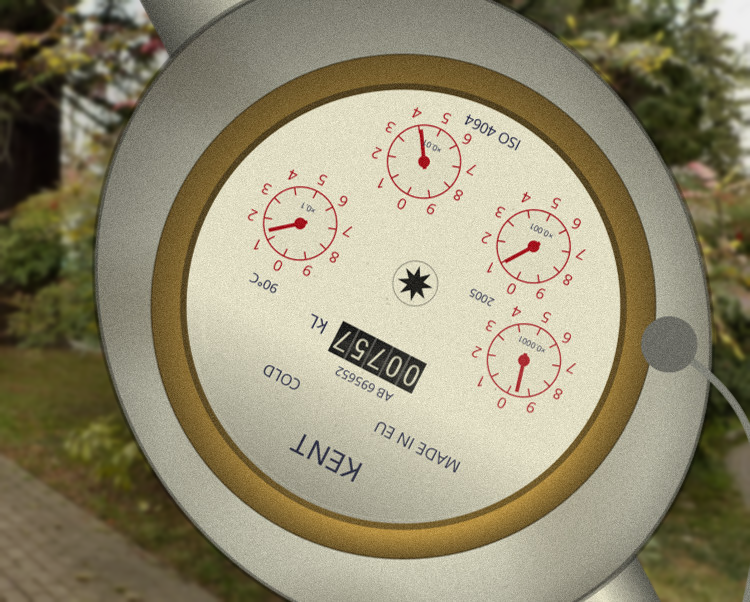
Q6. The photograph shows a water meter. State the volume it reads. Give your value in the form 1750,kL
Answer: 757.1409,kL
